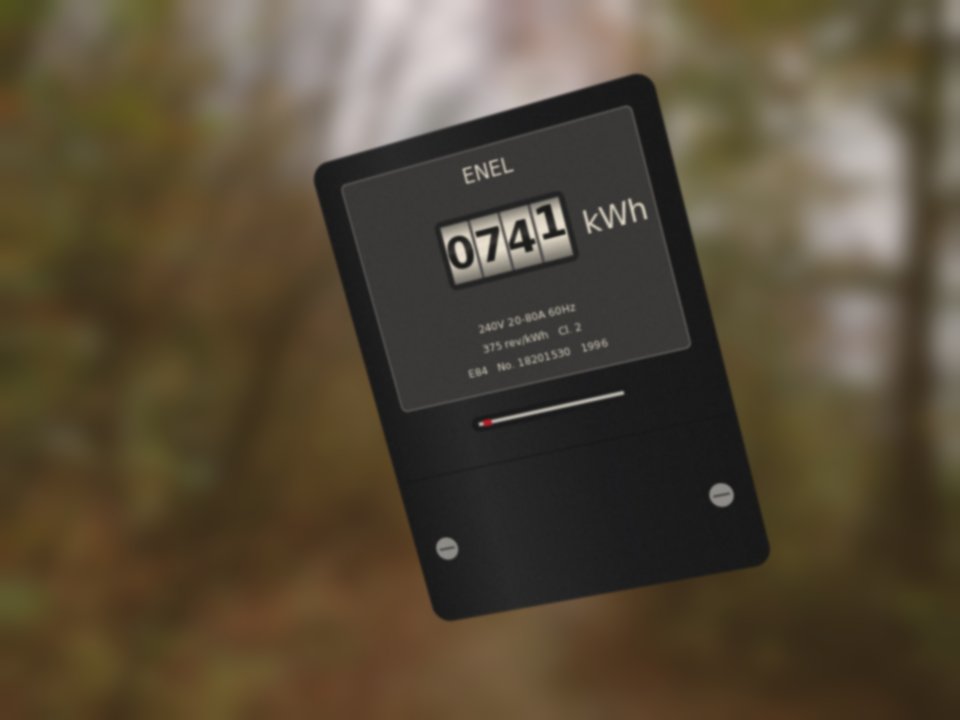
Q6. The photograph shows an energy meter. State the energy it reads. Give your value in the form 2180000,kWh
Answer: 741,kWh
